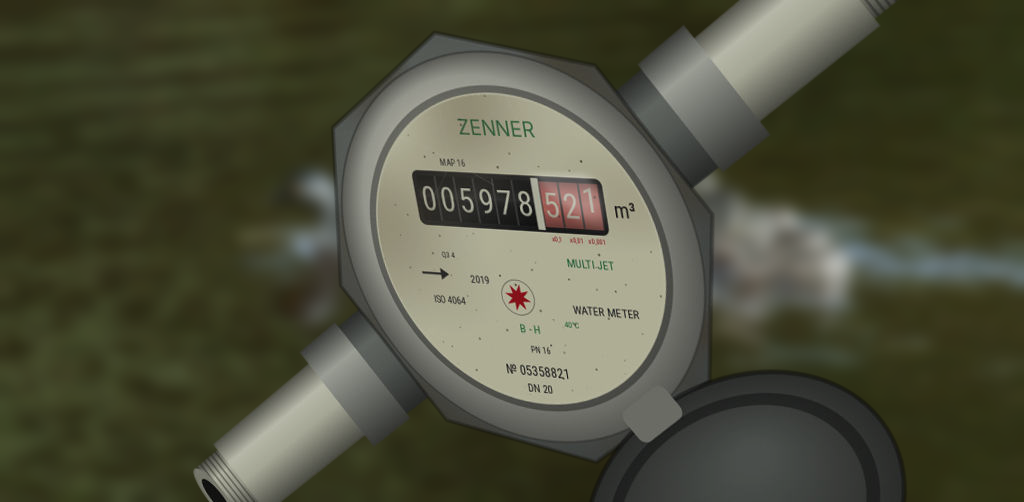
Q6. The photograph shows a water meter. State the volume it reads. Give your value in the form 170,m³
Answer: 5978.521,m³
